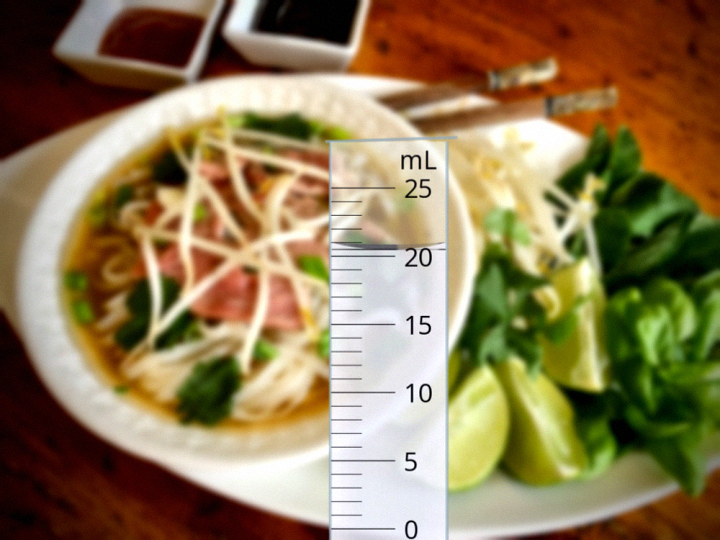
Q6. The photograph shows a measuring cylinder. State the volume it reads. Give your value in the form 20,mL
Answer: 20.5,mL
